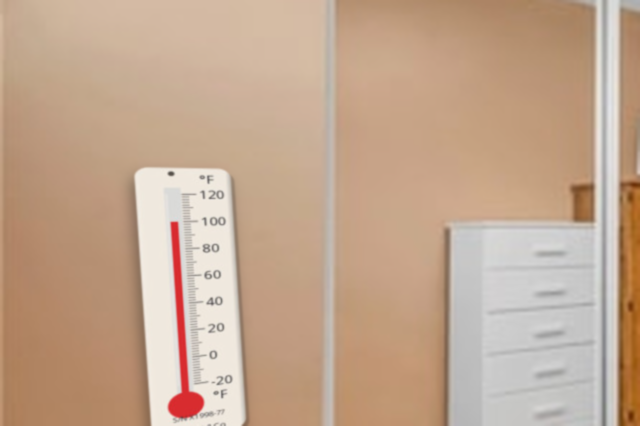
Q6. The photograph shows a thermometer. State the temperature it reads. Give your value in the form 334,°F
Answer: 100,°F
